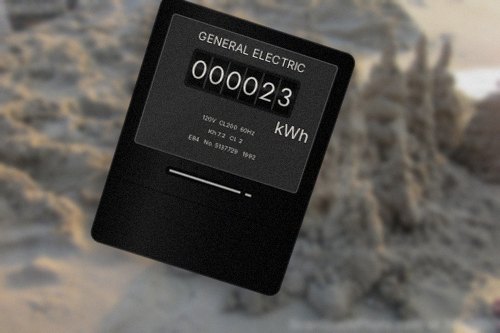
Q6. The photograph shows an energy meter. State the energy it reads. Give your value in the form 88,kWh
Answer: 23,kWh
